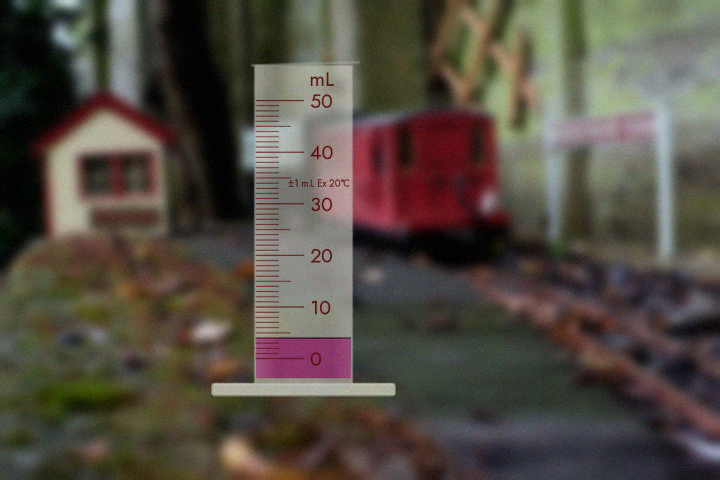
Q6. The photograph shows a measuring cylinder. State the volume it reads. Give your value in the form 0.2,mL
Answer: 4,mL
